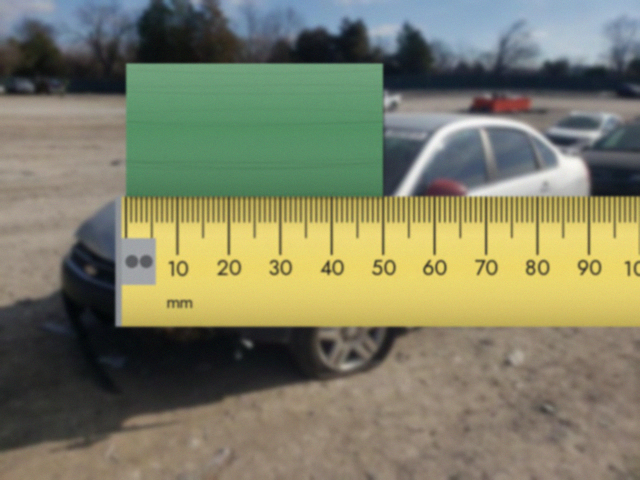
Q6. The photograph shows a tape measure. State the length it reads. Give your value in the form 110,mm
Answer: 50,mm
